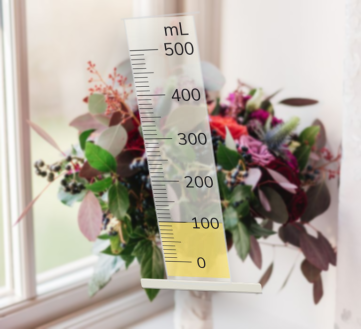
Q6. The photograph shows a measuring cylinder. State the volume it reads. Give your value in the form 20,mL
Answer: 100,mL
